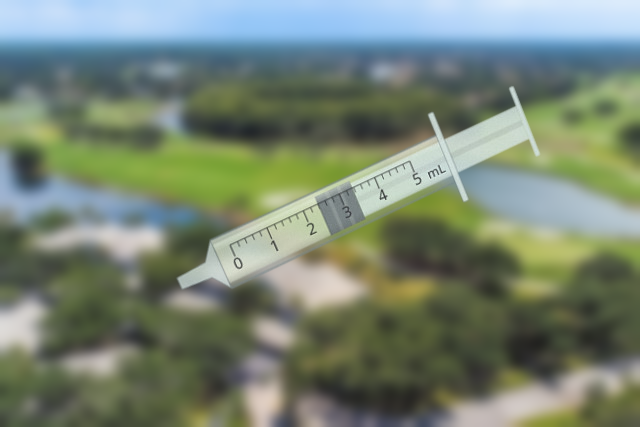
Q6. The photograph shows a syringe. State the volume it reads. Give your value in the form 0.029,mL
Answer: 2.4,mL
